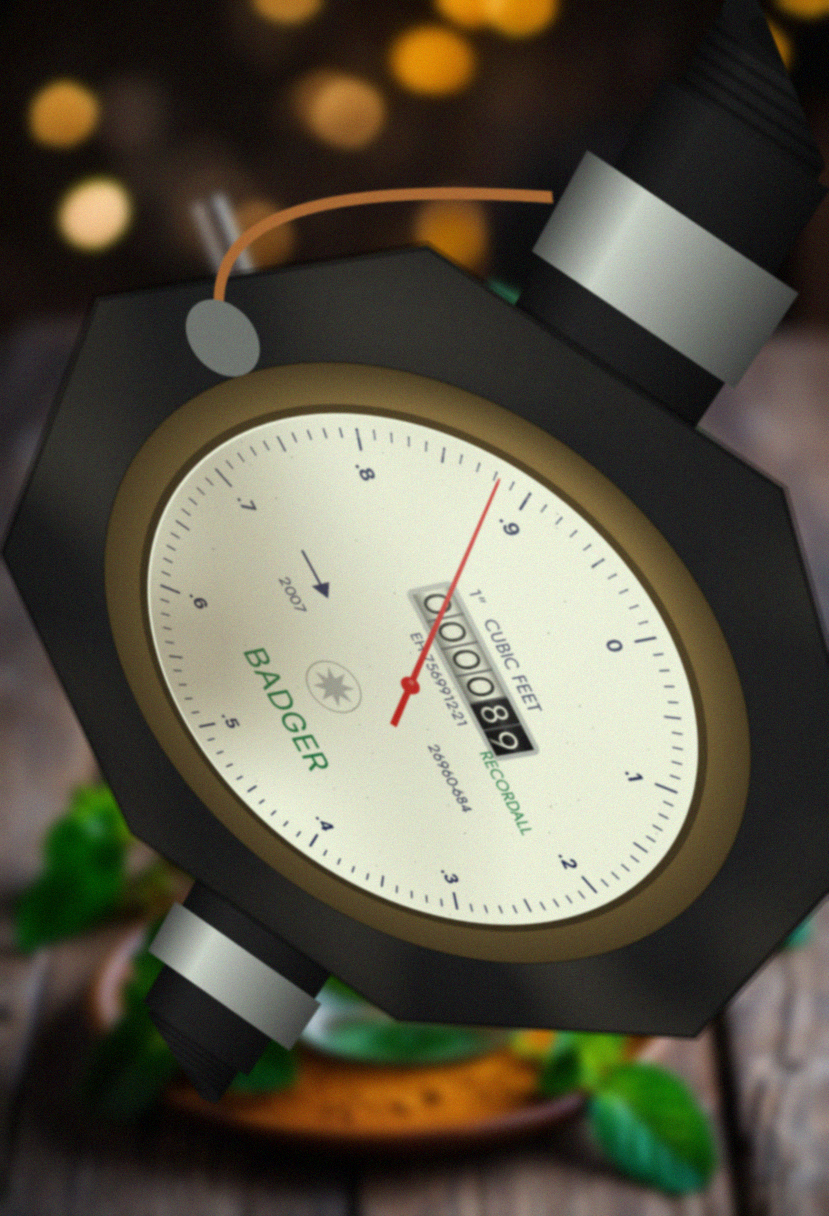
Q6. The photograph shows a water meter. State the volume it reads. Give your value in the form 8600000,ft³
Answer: 88.88,ft³
